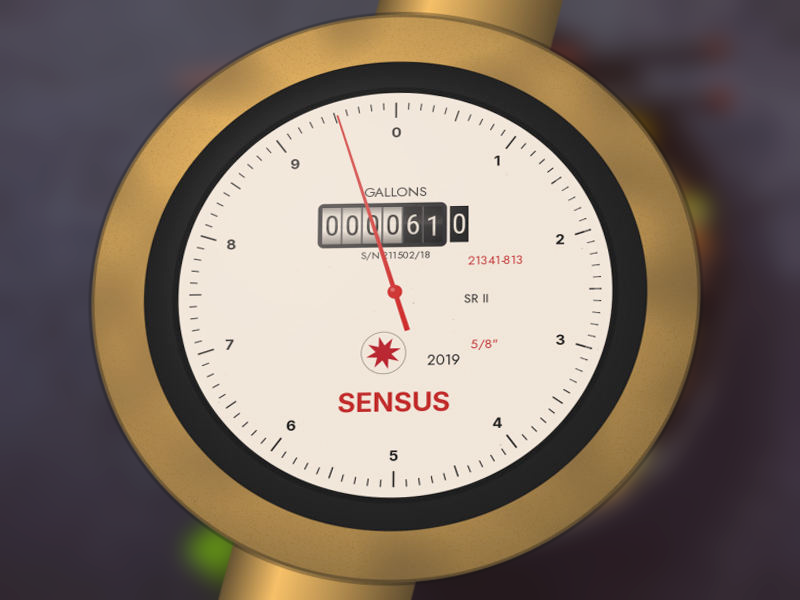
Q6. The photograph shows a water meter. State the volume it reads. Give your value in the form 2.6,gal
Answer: 609.5,gal
